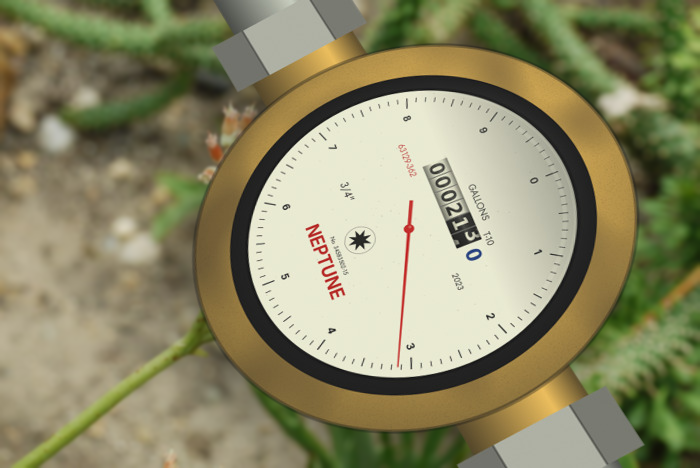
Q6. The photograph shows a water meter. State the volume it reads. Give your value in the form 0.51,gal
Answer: 2133.1,gal
